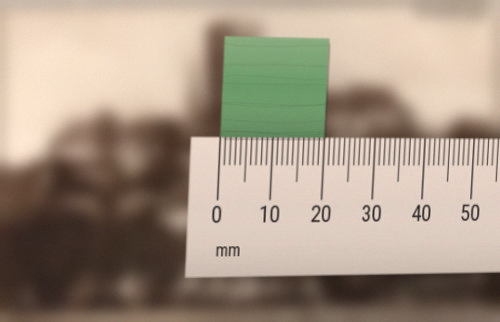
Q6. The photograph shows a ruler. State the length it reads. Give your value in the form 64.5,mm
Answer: 20,mm
